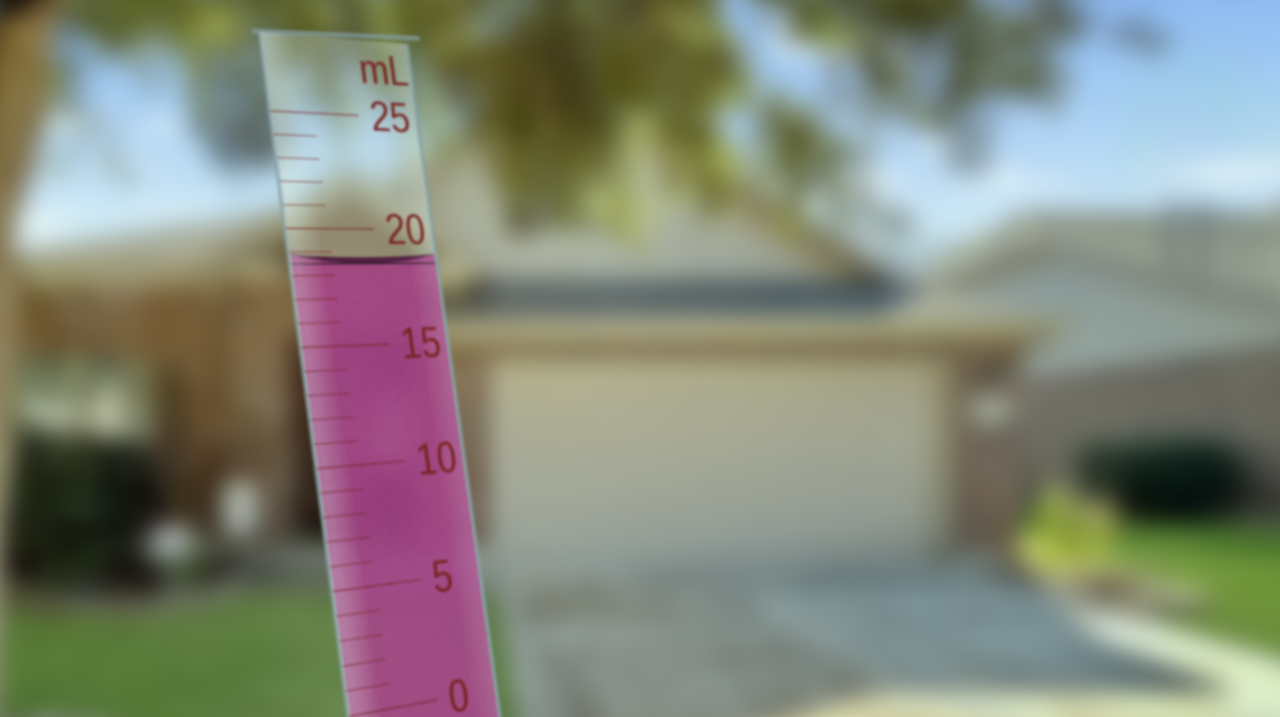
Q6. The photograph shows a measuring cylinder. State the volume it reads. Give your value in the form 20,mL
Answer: 18.5,mL
